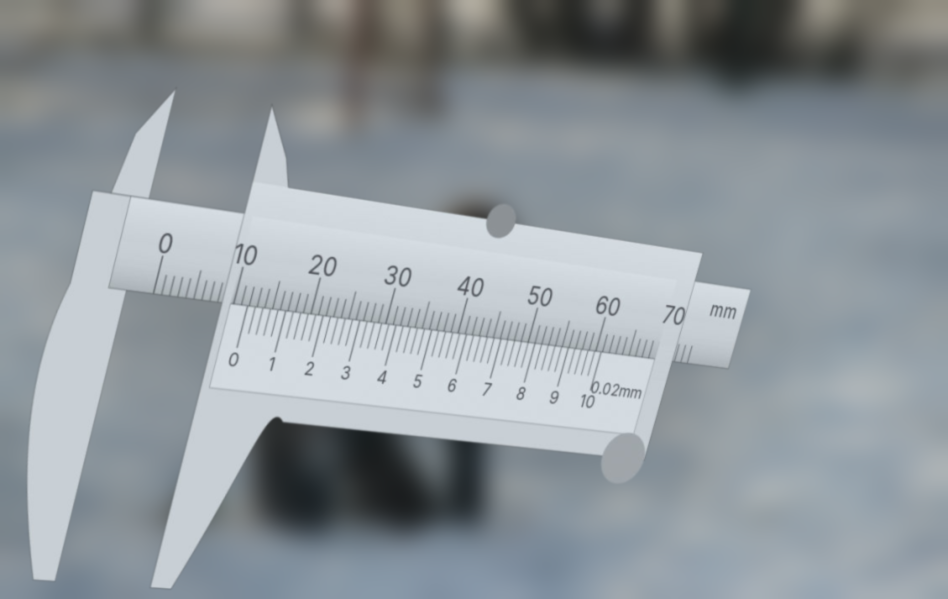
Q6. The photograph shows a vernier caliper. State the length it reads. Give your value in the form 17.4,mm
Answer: 11.8,mm
